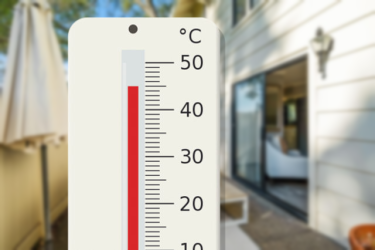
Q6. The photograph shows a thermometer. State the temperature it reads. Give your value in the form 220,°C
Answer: 45,°C
